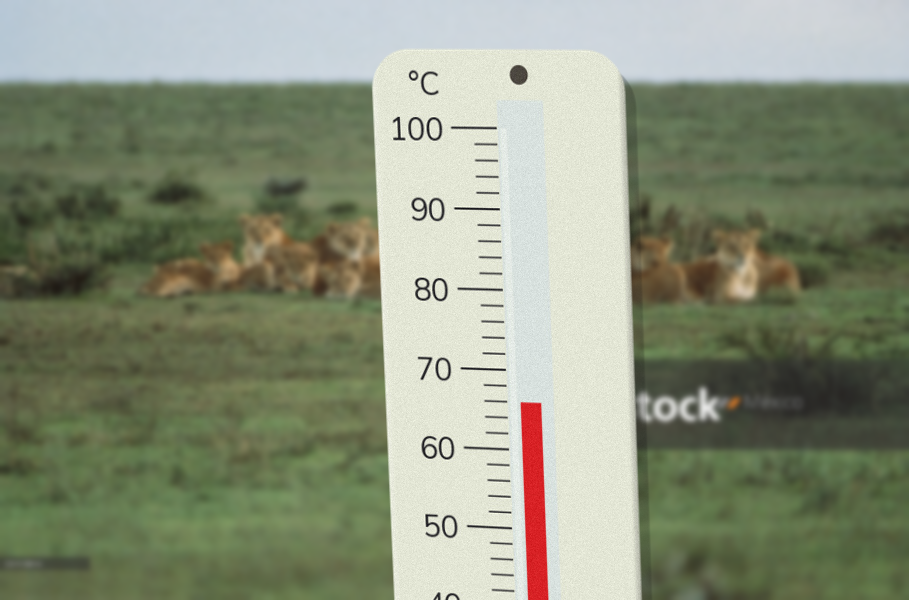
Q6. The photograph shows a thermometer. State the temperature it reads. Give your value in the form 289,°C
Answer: 66,°C
